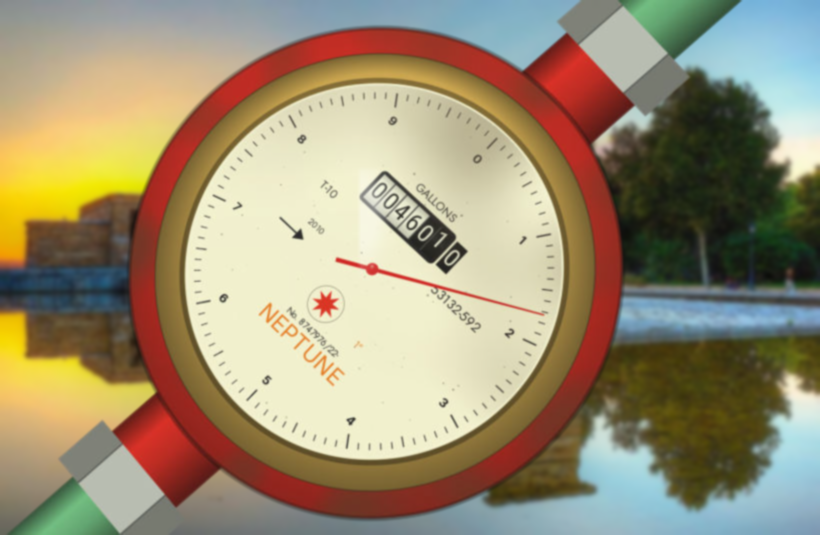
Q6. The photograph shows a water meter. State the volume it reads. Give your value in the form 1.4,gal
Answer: 46011.7,gal
